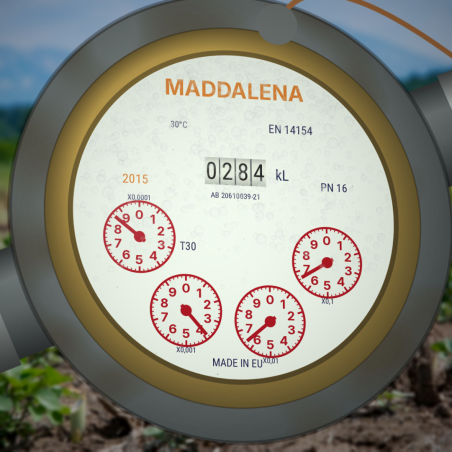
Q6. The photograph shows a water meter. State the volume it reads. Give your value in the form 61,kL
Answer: 284.6638,kL
